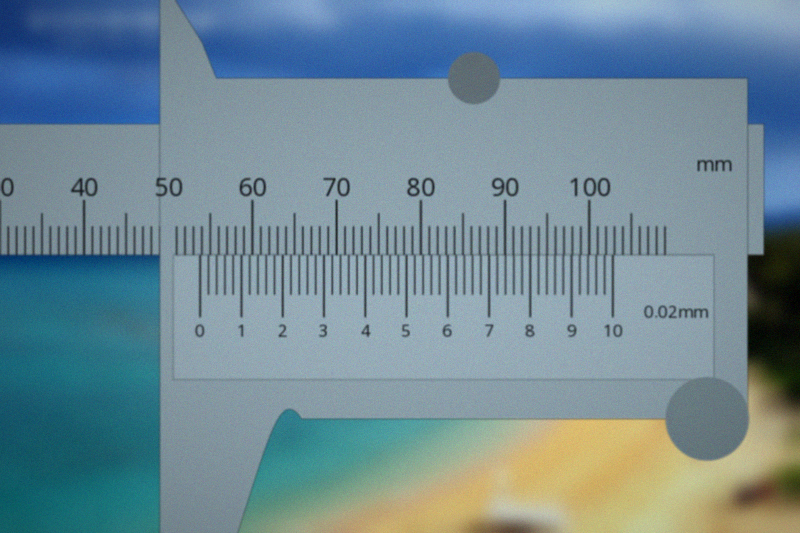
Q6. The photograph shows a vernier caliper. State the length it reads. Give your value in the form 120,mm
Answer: 53.8,mm
